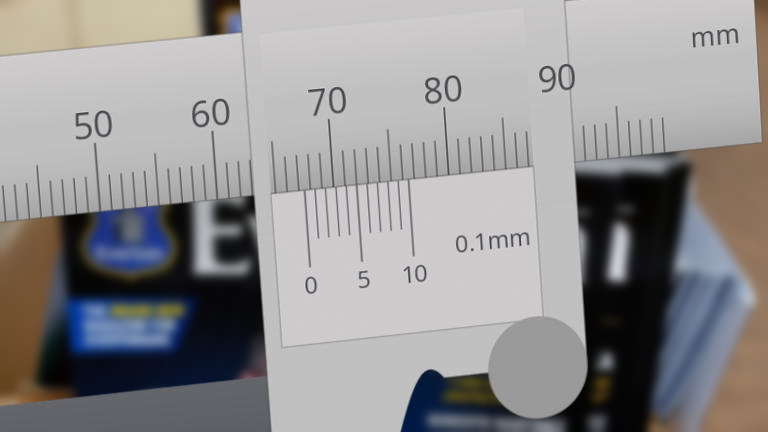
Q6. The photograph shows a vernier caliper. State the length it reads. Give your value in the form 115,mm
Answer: 67.5,mm
